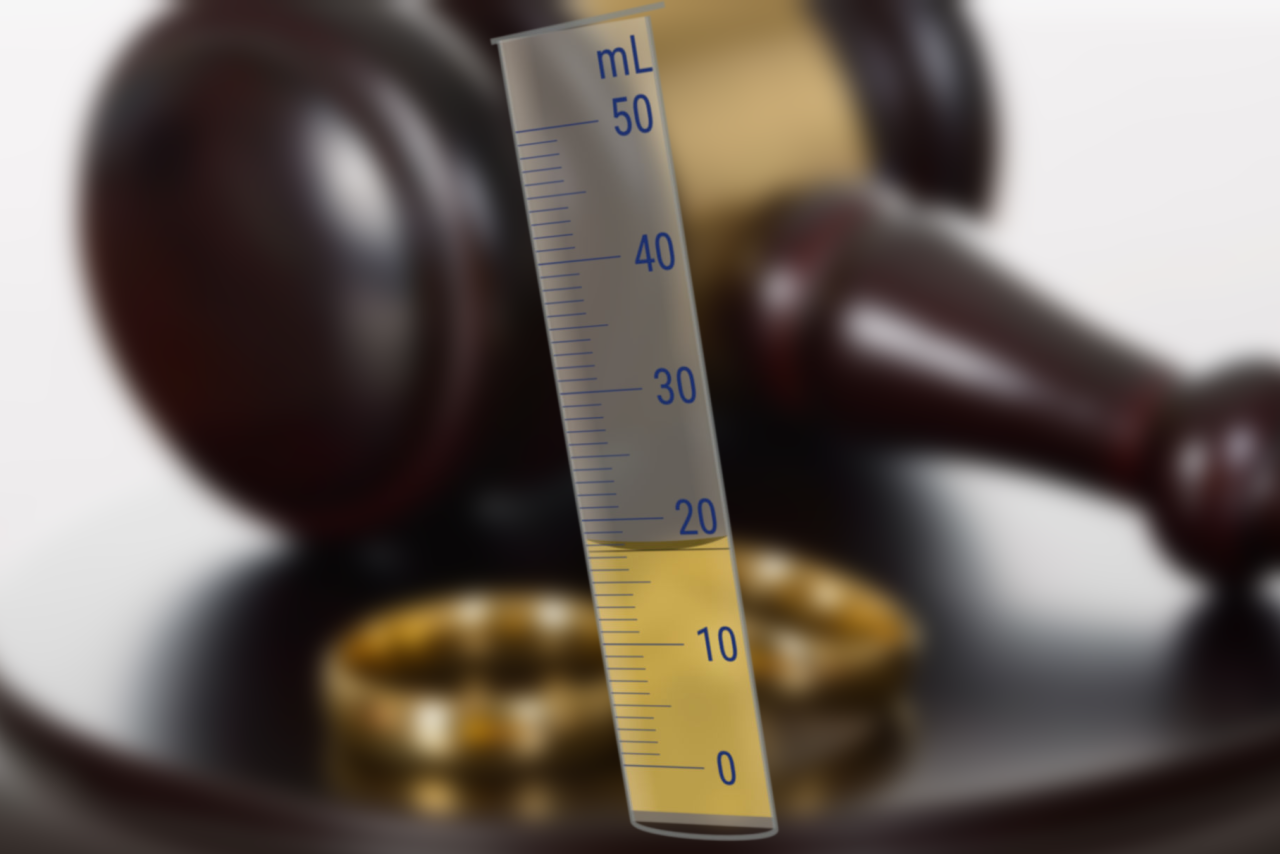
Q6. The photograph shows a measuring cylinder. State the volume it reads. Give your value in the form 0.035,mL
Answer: 17.5,mL
